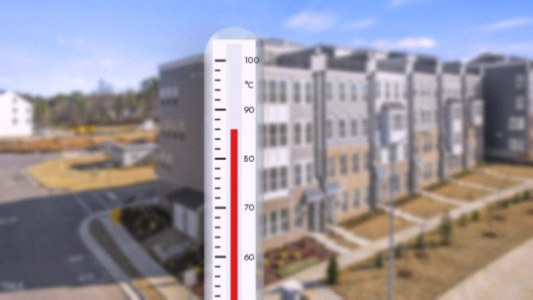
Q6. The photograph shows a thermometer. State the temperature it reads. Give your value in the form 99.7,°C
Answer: 86,°C
